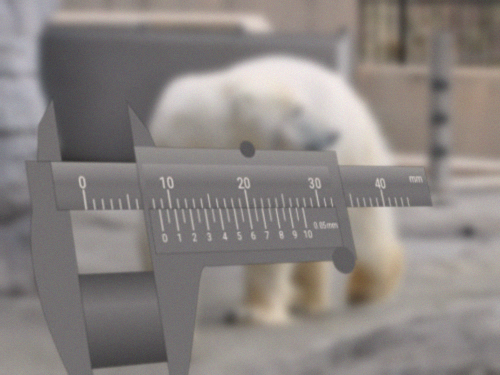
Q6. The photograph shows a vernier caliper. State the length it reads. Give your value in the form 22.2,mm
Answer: 8.6,mm
